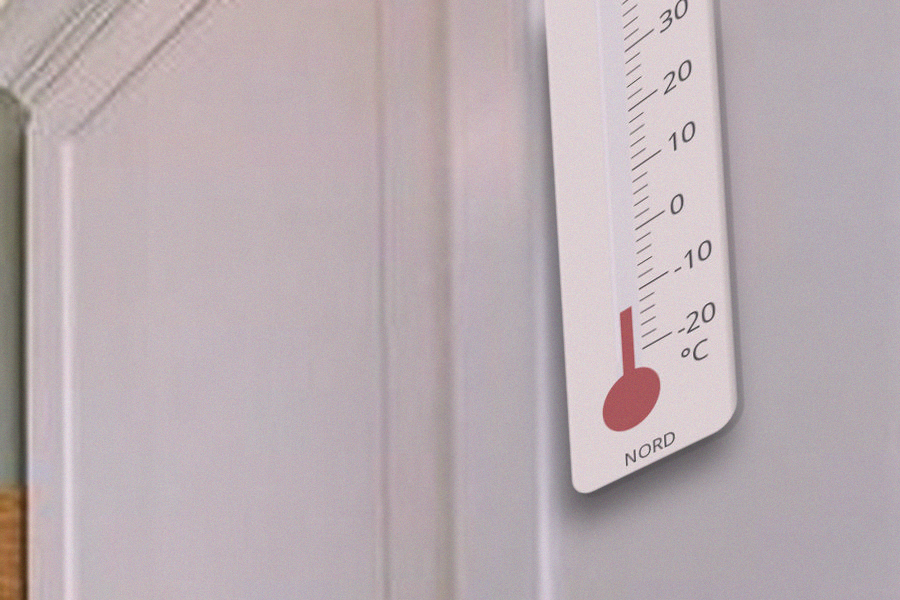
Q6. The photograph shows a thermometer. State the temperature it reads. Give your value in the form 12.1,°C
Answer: -12,°C
